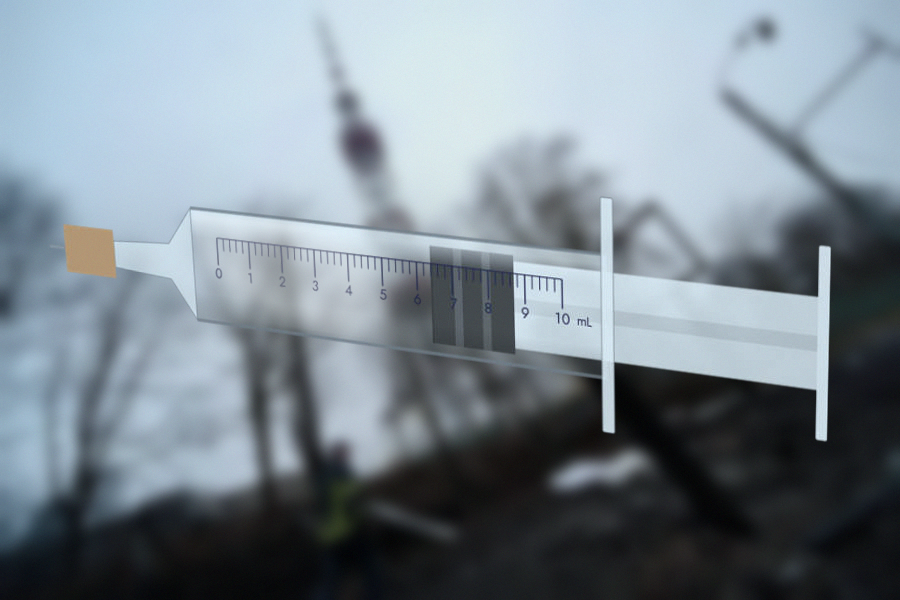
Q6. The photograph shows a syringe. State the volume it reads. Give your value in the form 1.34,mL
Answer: 6.4,mL
